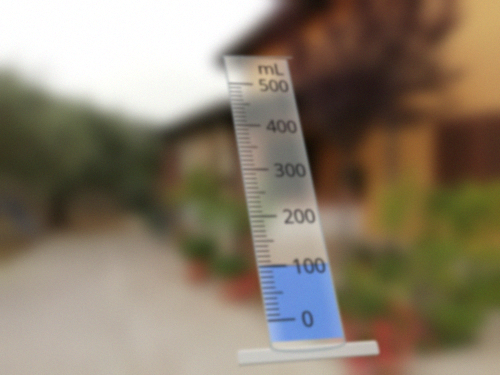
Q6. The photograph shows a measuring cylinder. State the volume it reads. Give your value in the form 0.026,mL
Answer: 100,mL
